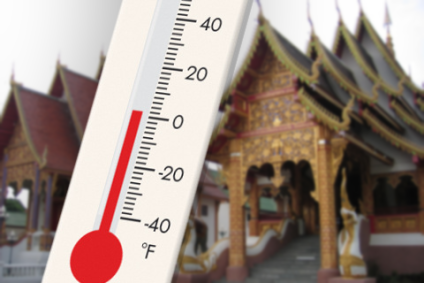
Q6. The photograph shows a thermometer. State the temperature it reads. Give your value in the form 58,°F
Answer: 2,°F
